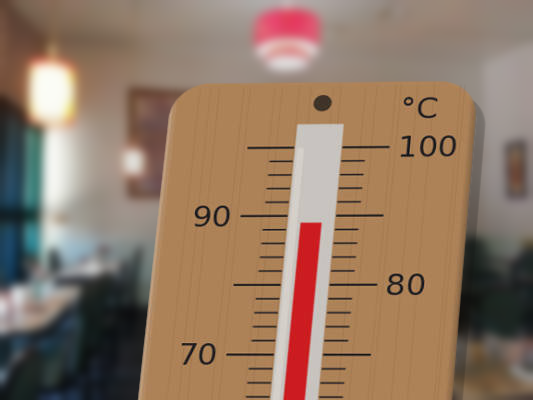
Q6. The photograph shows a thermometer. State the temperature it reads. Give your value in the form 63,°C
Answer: 89,°C
